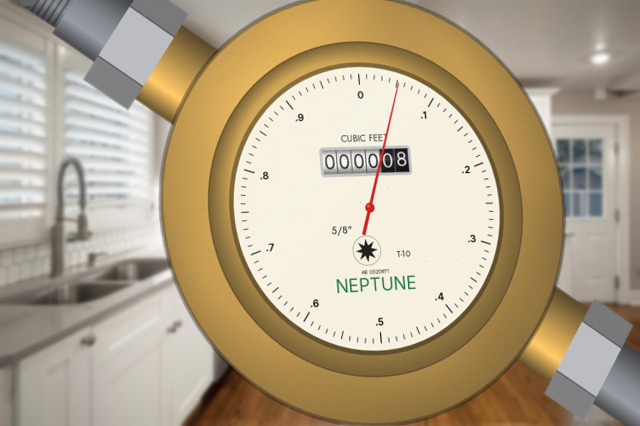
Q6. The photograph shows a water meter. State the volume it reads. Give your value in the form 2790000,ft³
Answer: 8.05,ft³
